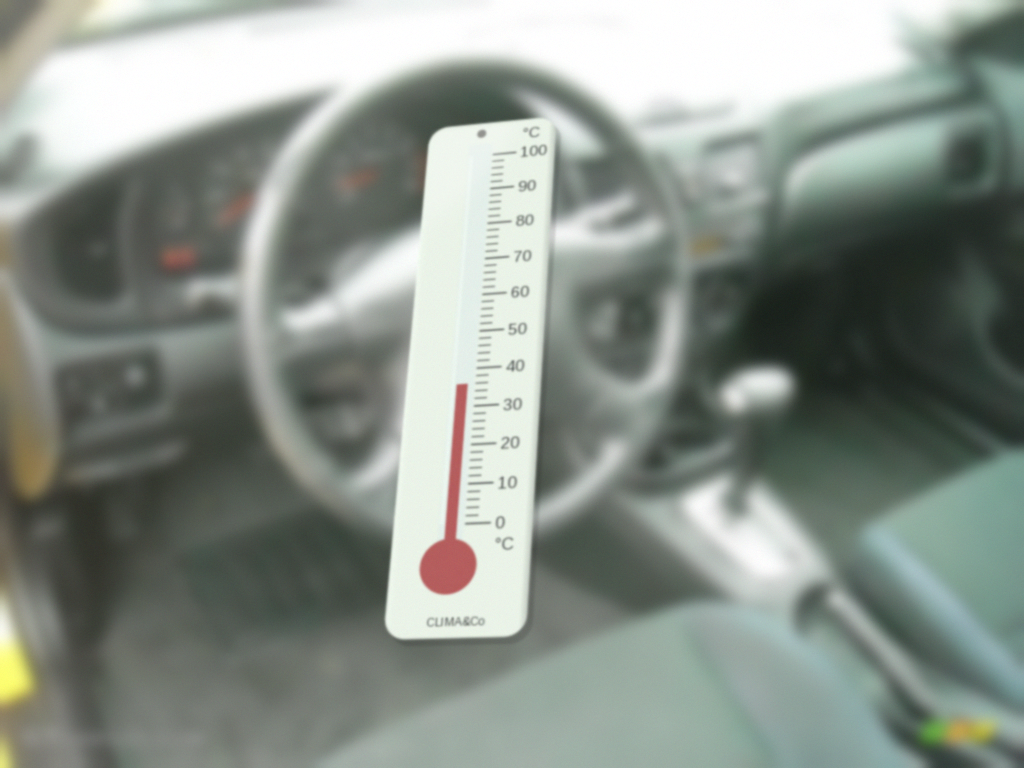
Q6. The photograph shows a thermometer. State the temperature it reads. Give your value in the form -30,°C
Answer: 36,°C
